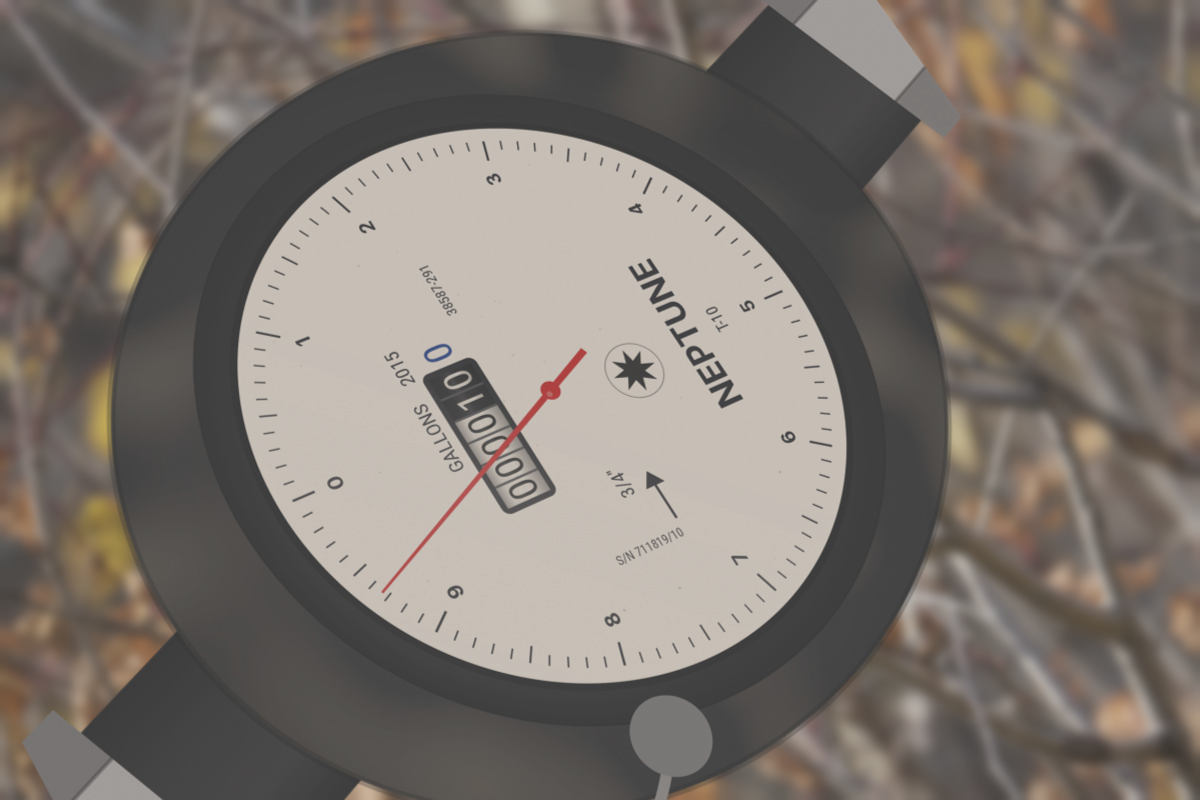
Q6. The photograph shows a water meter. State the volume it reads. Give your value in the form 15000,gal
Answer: 99.3,gal
